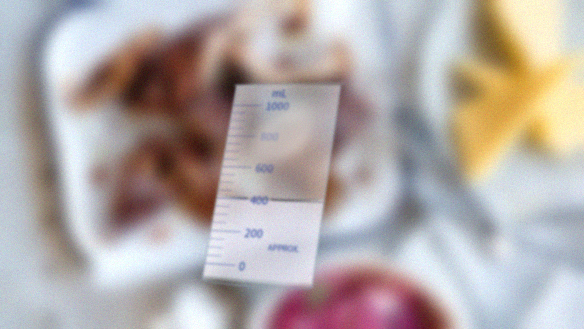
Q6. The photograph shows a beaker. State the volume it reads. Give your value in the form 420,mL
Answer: 400,mL
